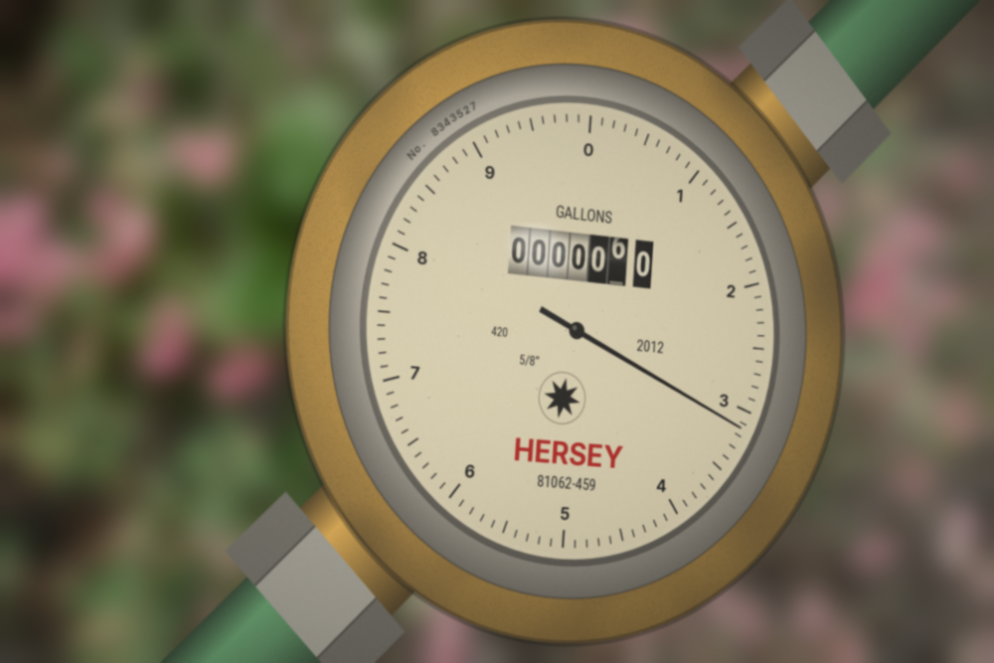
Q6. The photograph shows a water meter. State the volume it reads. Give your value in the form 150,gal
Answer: 63.1,gal
